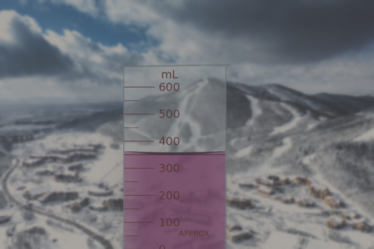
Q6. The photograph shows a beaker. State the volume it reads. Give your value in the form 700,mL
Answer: 350,mL
